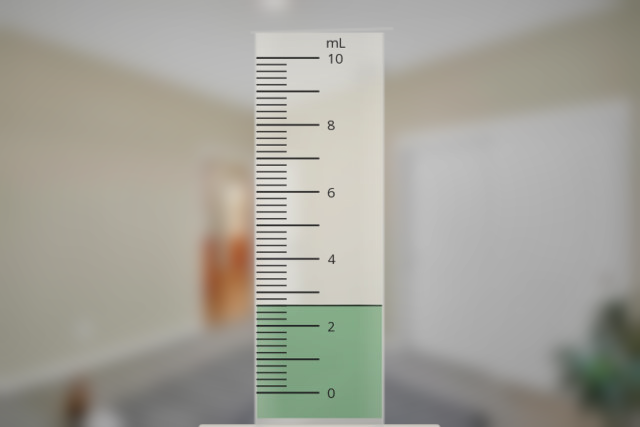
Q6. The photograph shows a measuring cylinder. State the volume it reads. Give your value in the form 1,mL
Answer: 2.6,mL
